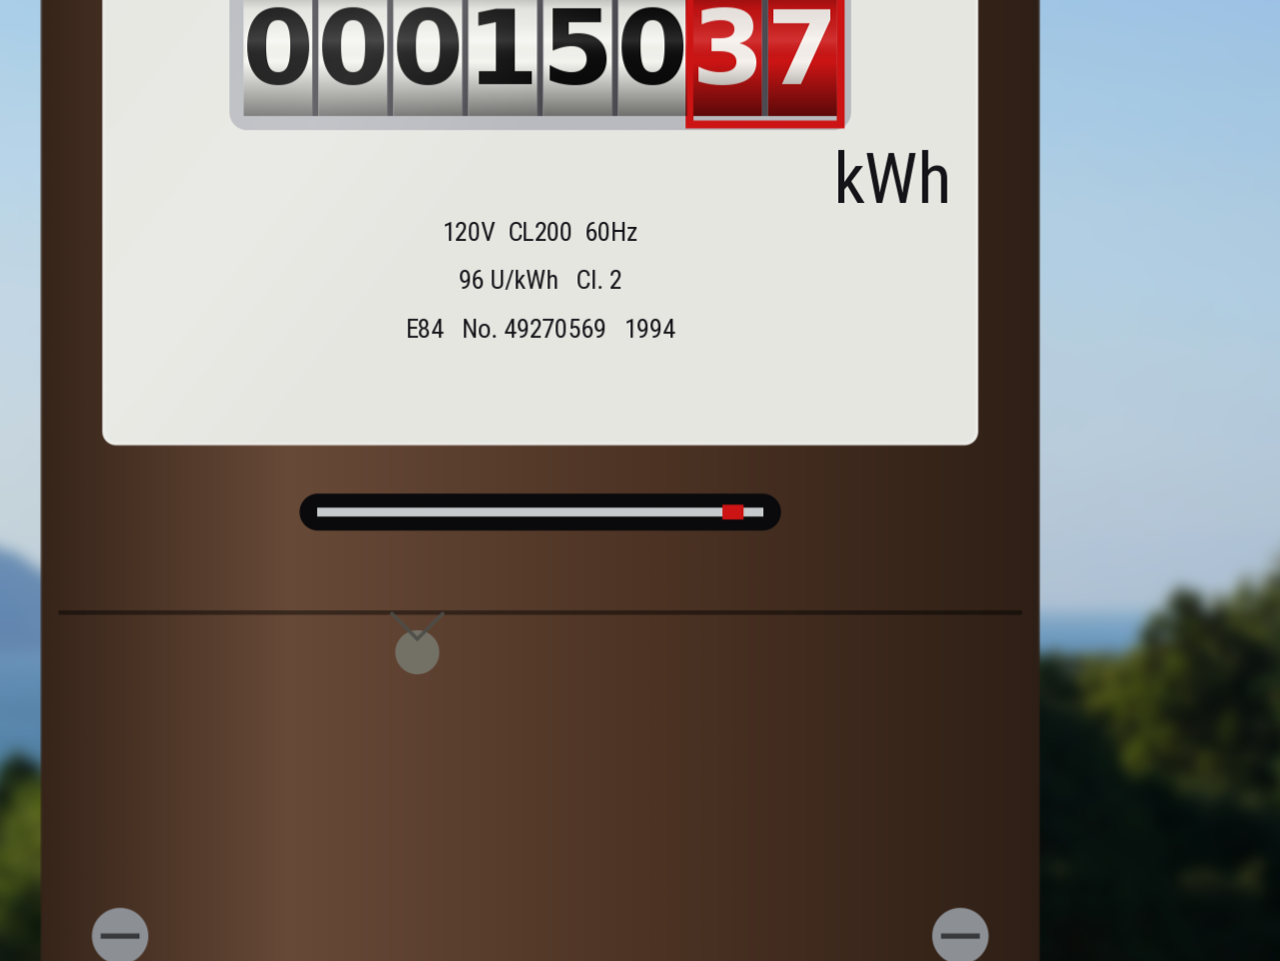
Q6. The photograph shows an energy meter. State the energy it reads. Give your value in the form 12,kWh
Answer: 150.37,kWh
